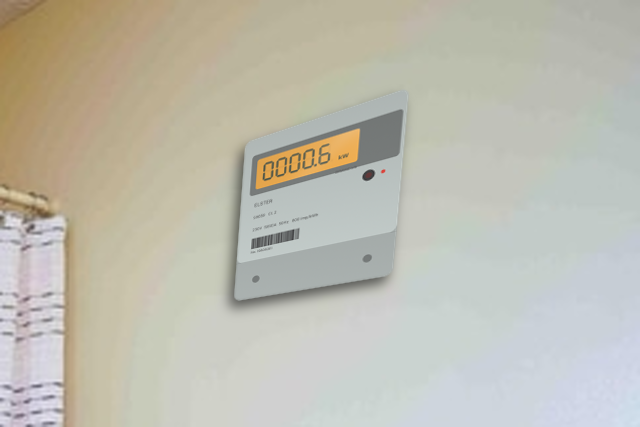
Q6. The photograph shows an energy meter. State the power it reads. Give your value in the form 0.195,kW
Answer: 0.6,kW
